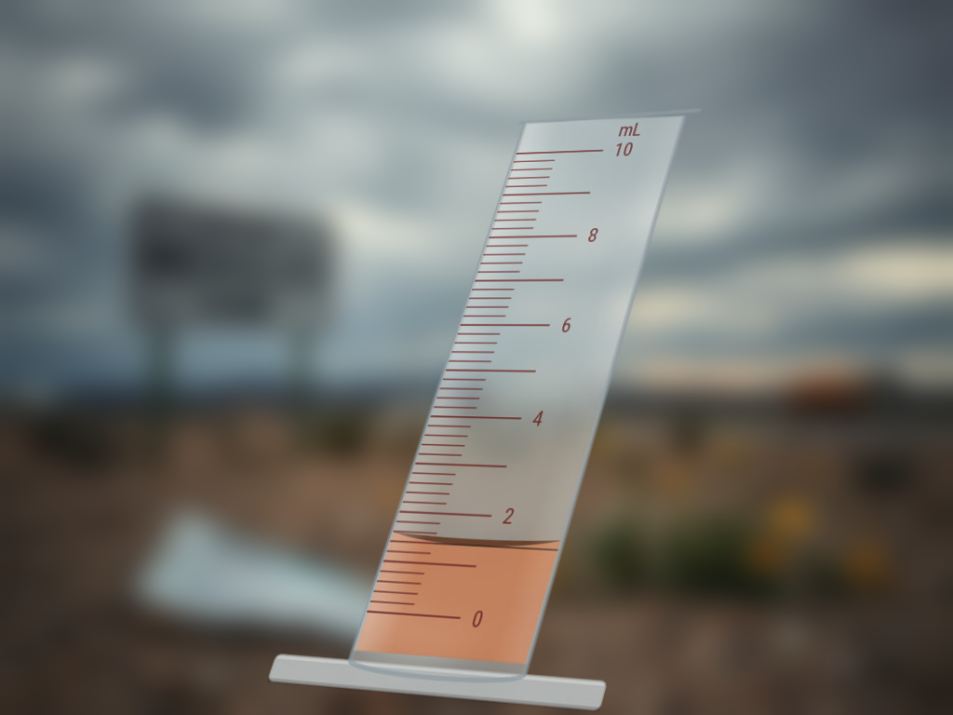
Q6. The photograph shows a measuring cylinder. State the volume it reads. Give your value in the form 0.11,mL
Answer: 1.4,mL
